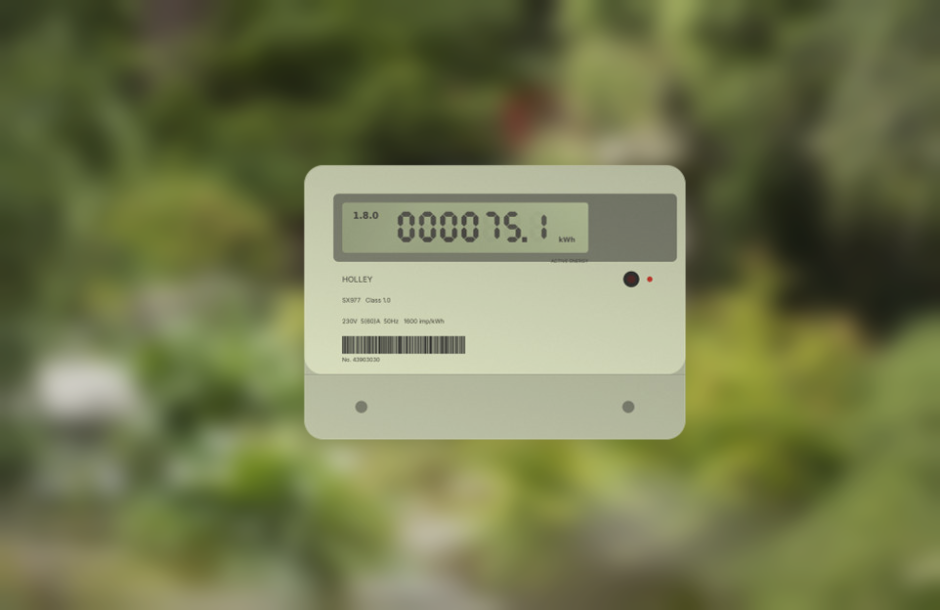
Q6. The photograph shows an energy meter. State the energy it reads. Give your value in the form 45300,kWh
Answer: 75.1,kWh
